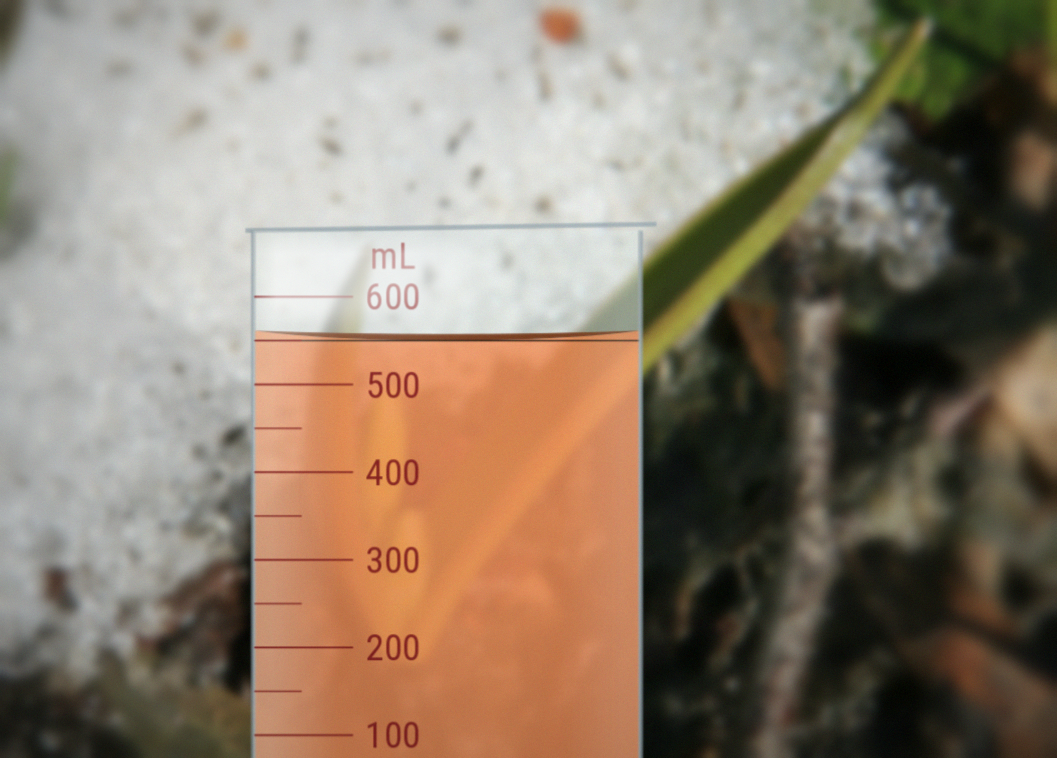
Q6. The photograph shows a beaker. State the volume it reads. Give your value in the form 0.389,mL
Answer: 550,mL
